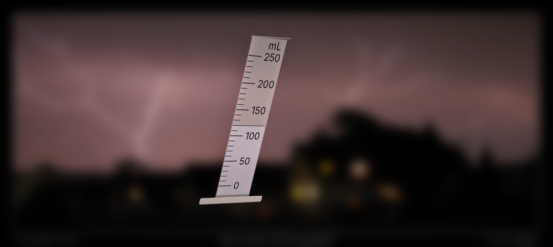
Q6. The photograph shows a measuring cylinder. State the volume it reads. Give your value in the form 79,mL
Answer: 120,mL
